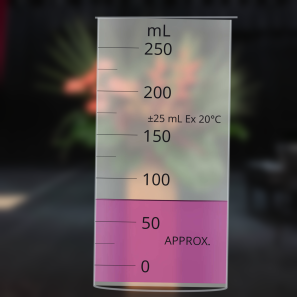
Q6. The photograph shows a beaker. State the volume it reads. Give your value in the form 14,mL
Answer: 75,mL
